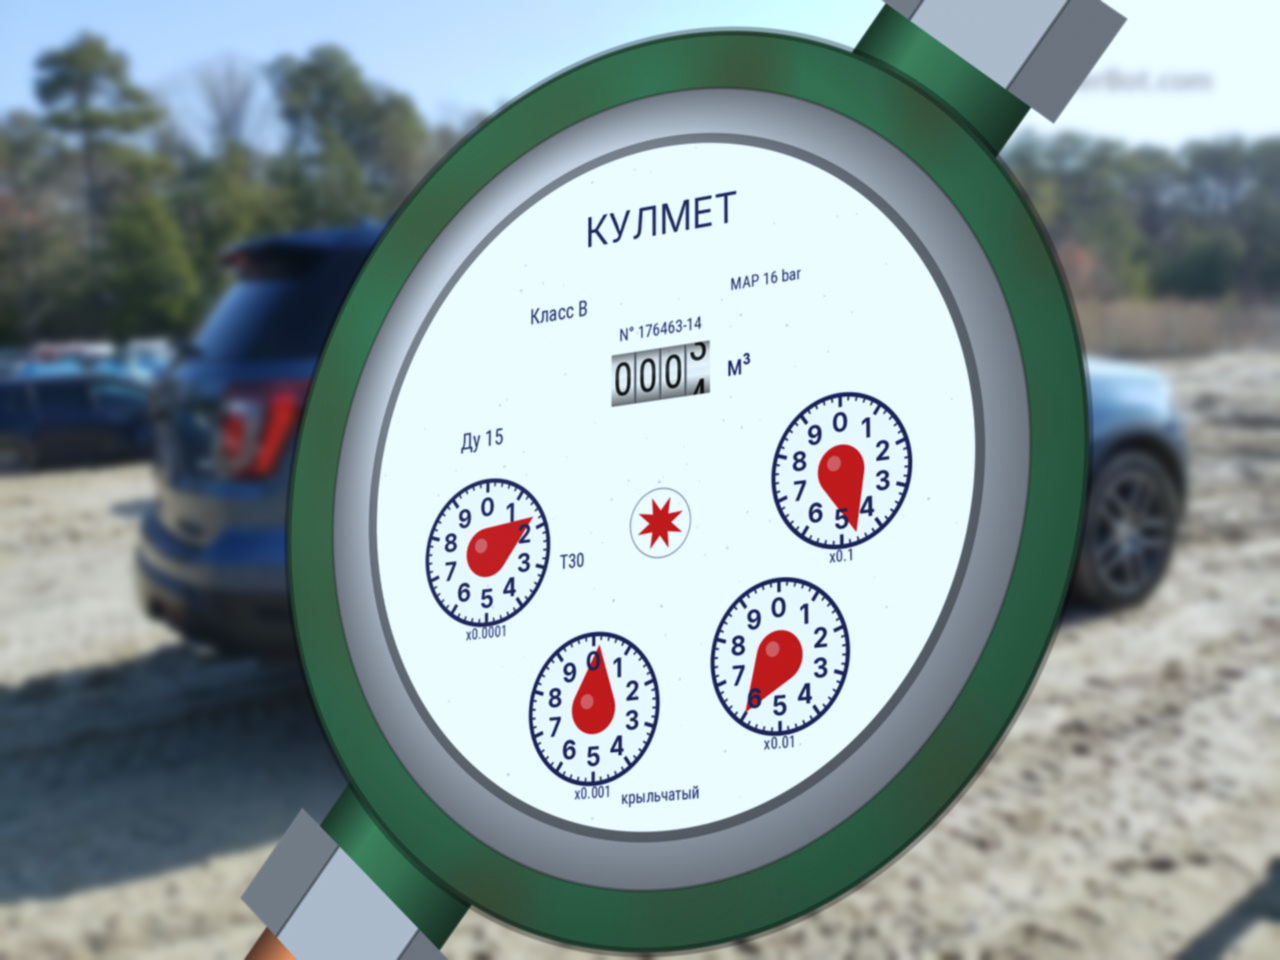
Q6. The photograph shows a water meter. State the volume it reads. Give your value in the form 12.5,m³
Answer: 3.4601,m³
